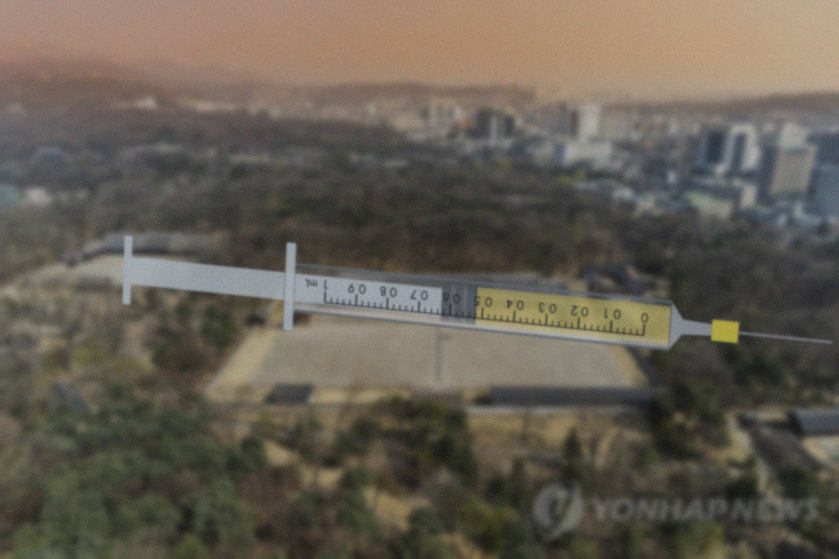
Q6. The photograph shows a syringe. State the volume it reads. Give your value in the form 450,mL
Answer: 0.52,mL
